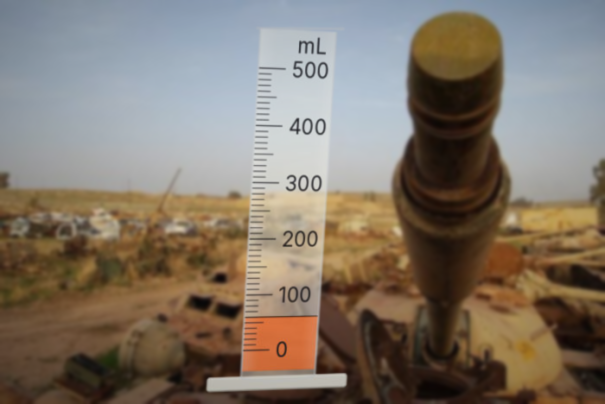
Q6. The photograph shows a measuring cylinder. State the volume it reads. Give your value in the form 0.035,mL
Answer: 60,mL
